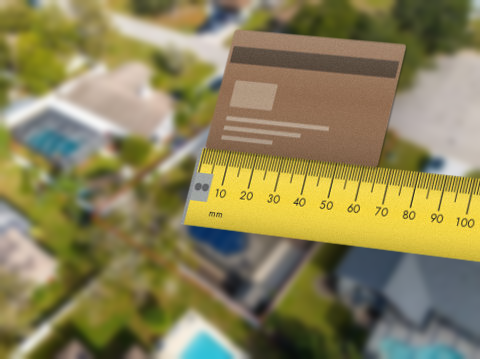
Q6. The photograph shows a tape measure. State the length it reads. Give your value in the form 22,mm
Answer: 65,mm
